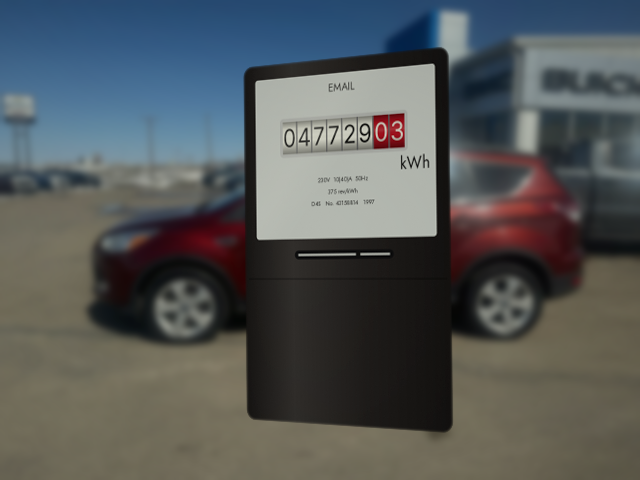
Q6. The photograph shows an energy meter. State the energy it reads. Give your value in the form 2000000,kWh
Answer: 47729.03,kWh
